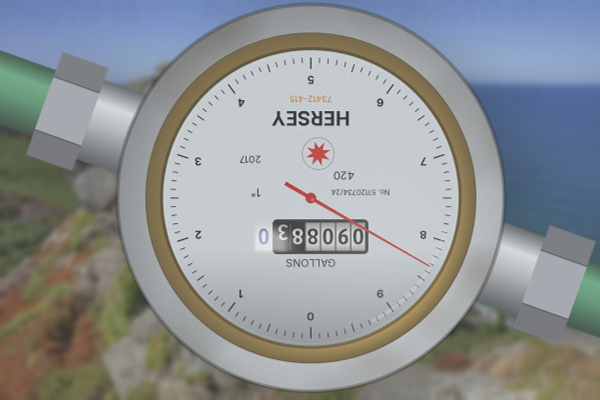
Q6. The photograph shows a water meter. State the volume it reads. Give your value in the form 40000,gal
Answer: 908828.3,gal
